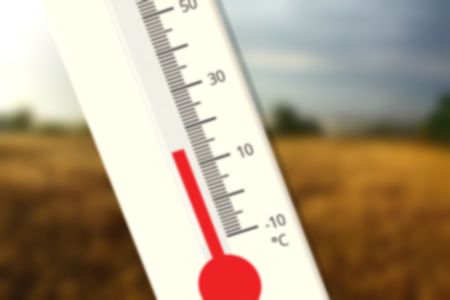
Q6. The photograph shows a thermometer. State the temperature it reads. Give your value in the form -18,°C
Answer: 15,°C
